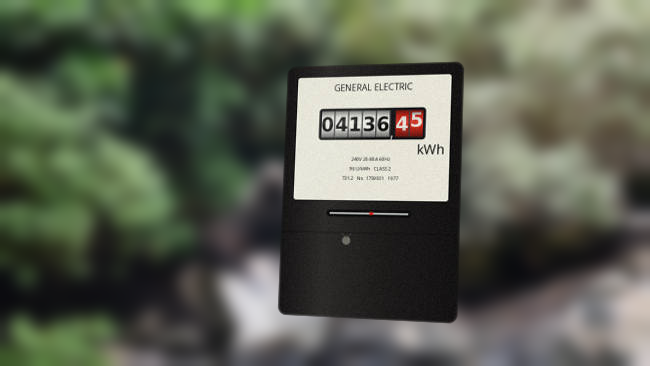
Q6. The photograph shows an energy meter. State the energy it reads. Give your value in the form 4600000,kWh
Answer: 4136.45,kWh
